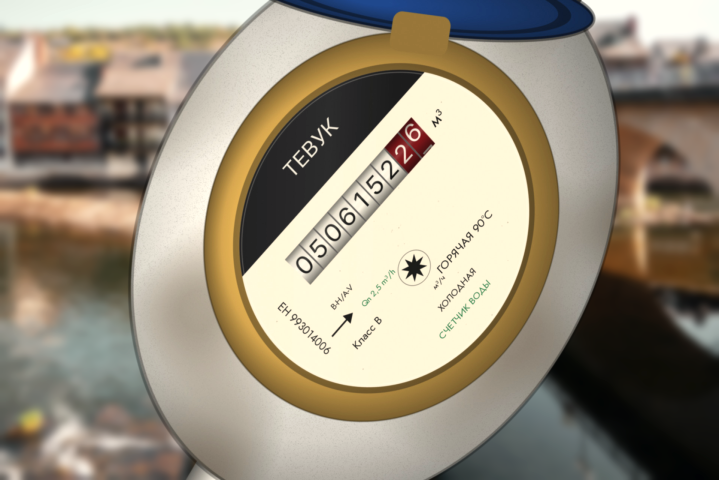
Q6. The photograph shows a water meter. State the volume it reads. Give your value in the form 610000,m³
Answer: 506152.26,m³
